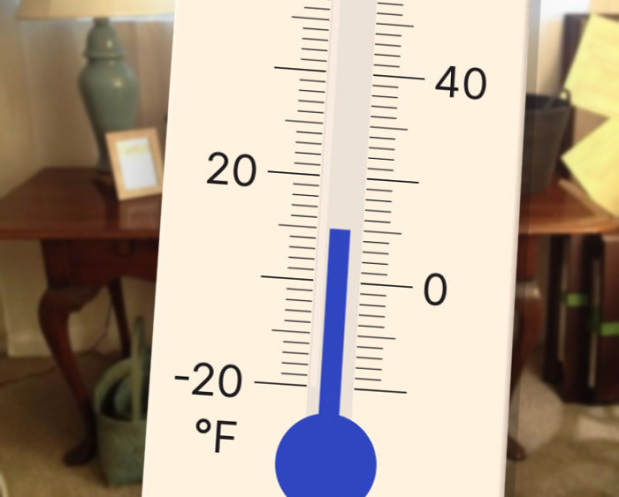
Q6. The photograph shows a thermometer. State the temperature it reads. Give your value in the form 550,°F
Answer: 10,°F
